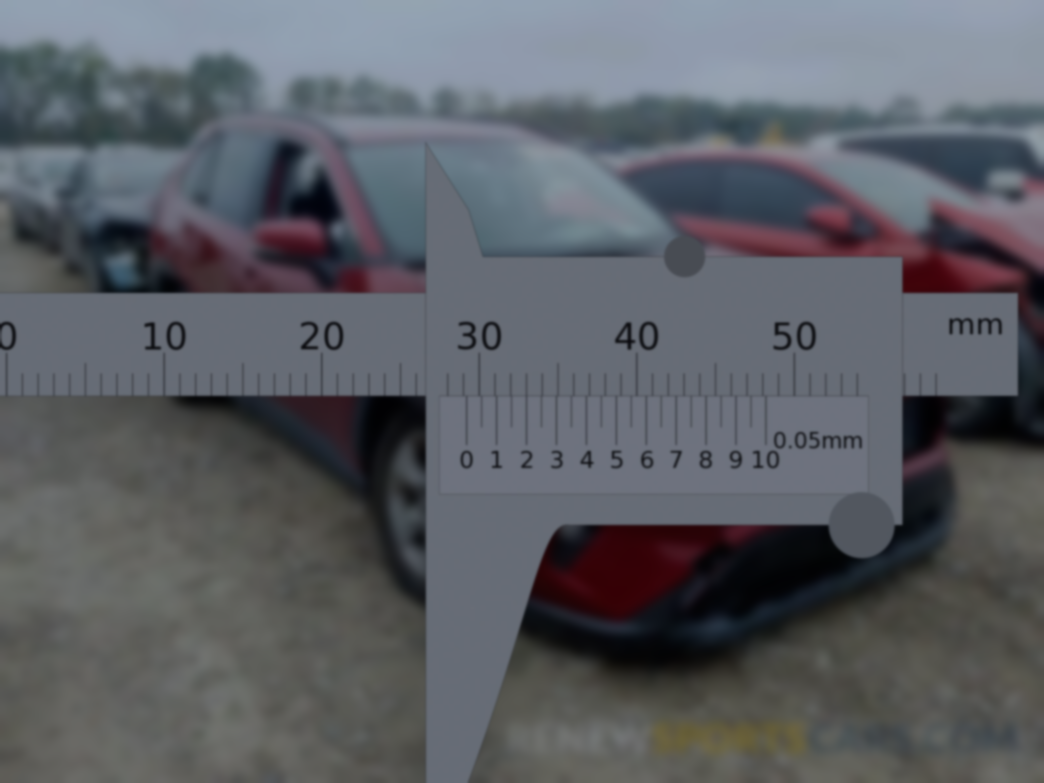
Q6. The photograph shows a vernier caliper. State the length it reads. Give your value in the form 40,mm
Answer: 29.2,mm
